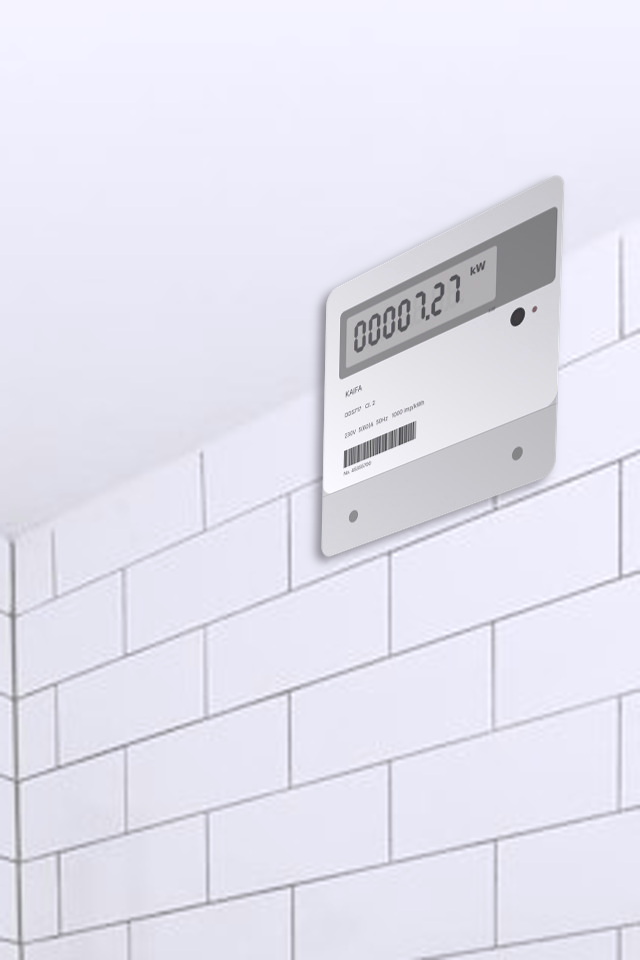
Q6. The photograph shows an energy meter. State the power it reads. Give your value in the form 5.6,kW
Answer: 7.27,kW
